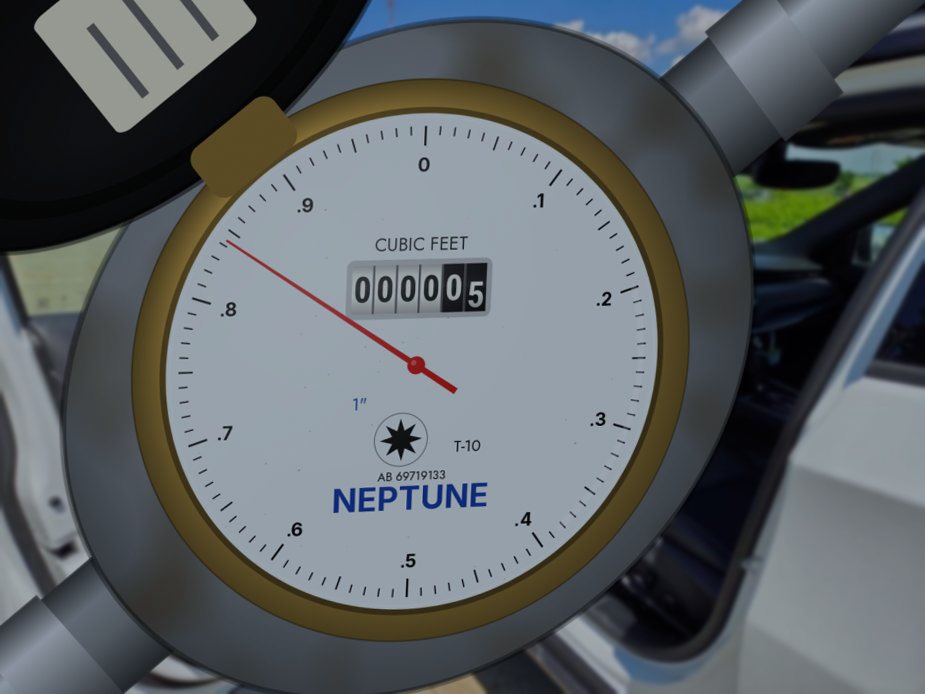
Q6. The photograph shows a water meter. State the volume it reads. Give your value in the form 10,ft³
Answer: 4.84,ft³
